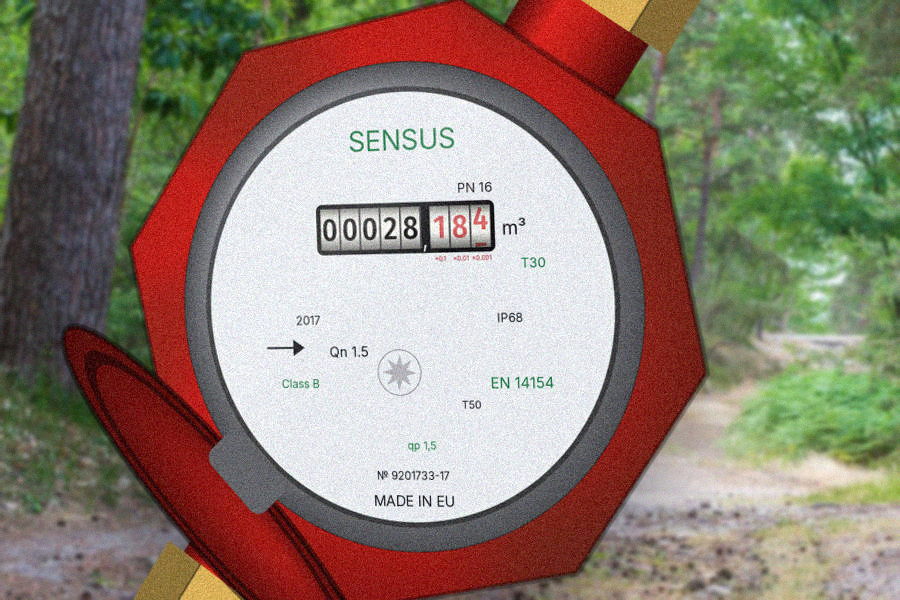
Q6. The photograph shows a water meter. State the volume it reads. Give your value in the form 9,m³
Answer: 28.184,m³
